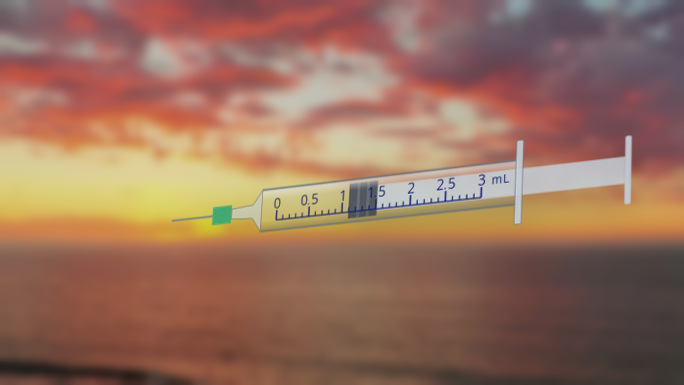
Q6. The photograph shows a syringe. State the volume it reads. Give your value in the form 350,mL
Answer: 1.1,mL
